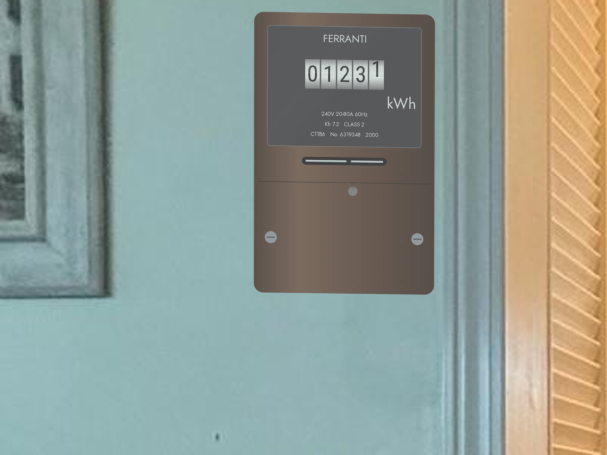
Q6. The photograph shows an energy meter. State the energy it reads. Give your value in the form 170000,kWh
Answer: 1231,kWh
